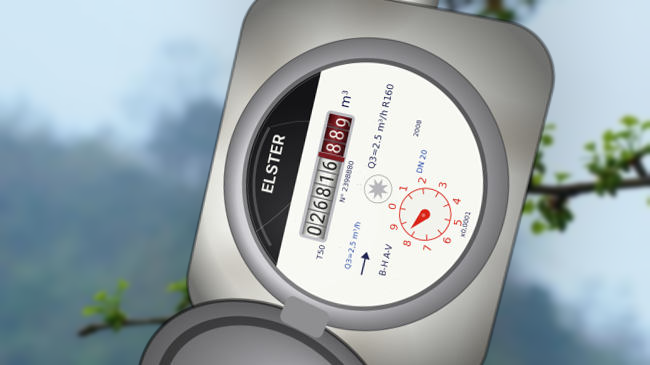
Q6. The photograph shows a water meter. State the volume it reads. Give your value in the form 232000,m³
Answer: 26816.8888,m³
